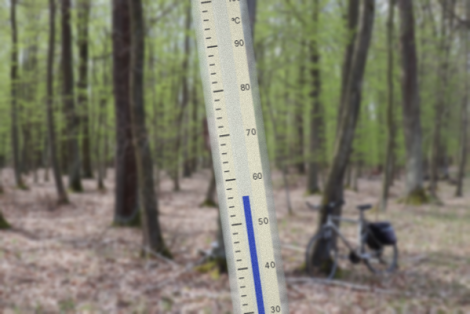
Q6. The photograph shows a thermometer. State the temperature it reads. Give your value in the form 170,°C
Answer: 56,°C
